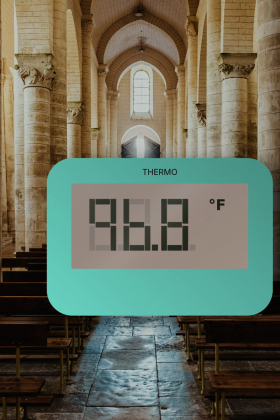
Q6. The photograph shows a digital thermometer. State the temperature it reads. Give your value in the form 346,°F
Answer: 96.8,°F
